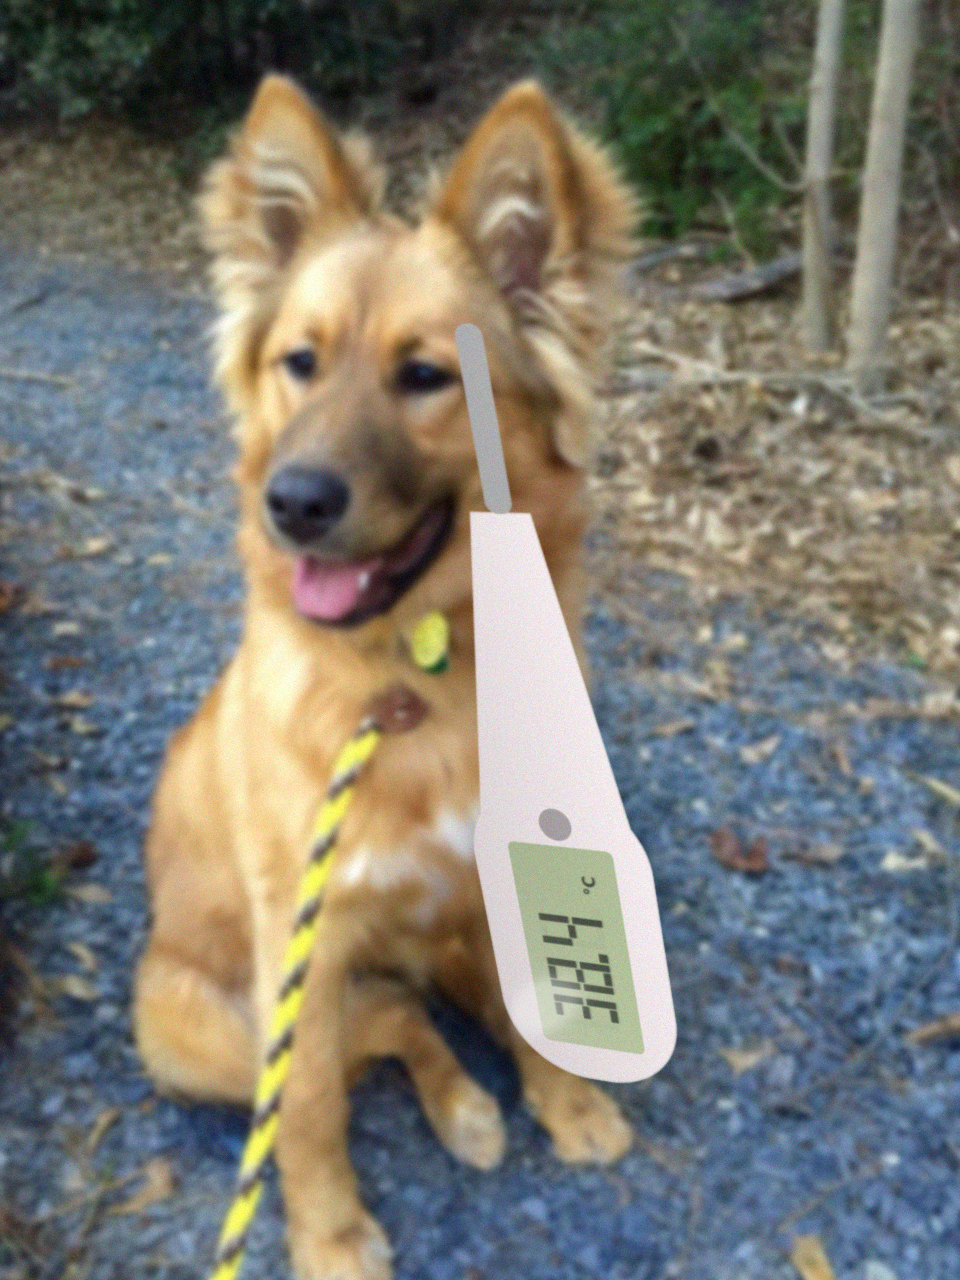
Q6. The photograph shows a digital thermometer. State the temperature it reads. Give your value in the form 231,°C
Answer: 38.4,°C
